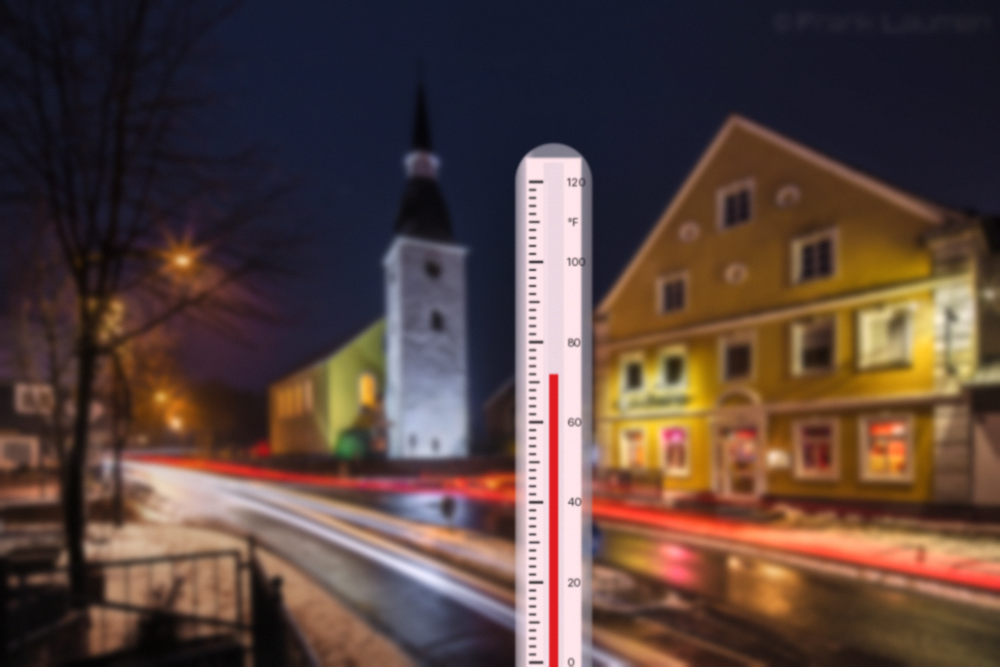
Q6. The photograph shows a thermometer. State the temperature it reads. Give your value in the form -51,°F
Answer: 72,°F
